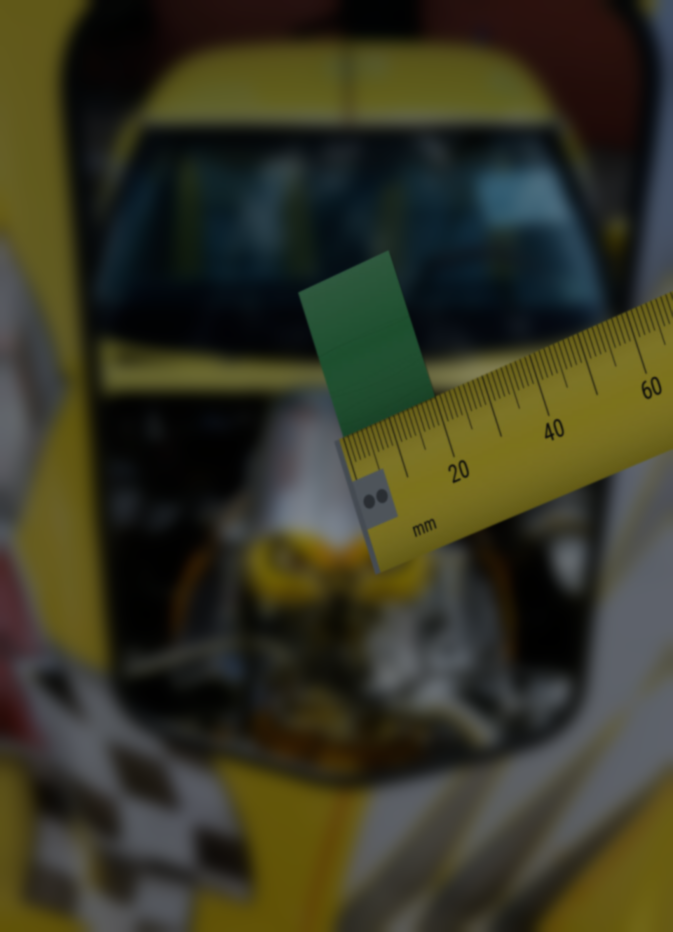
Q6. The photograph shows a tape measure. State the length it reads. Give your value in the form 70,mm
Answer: 20,mm
